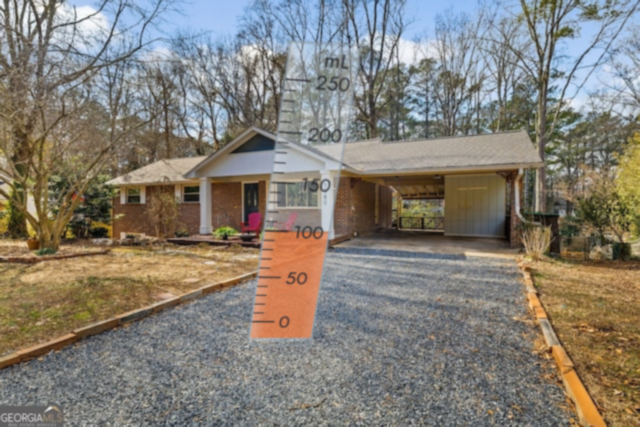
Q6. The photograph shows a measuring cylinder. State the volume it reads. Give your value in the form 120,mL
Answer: 100,mL
